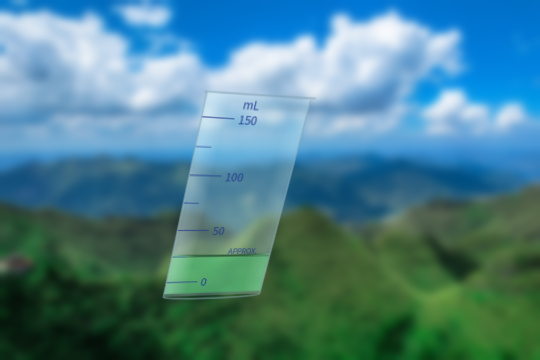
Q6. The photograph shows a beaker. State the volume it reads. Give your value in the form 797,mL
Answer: 25,mL
